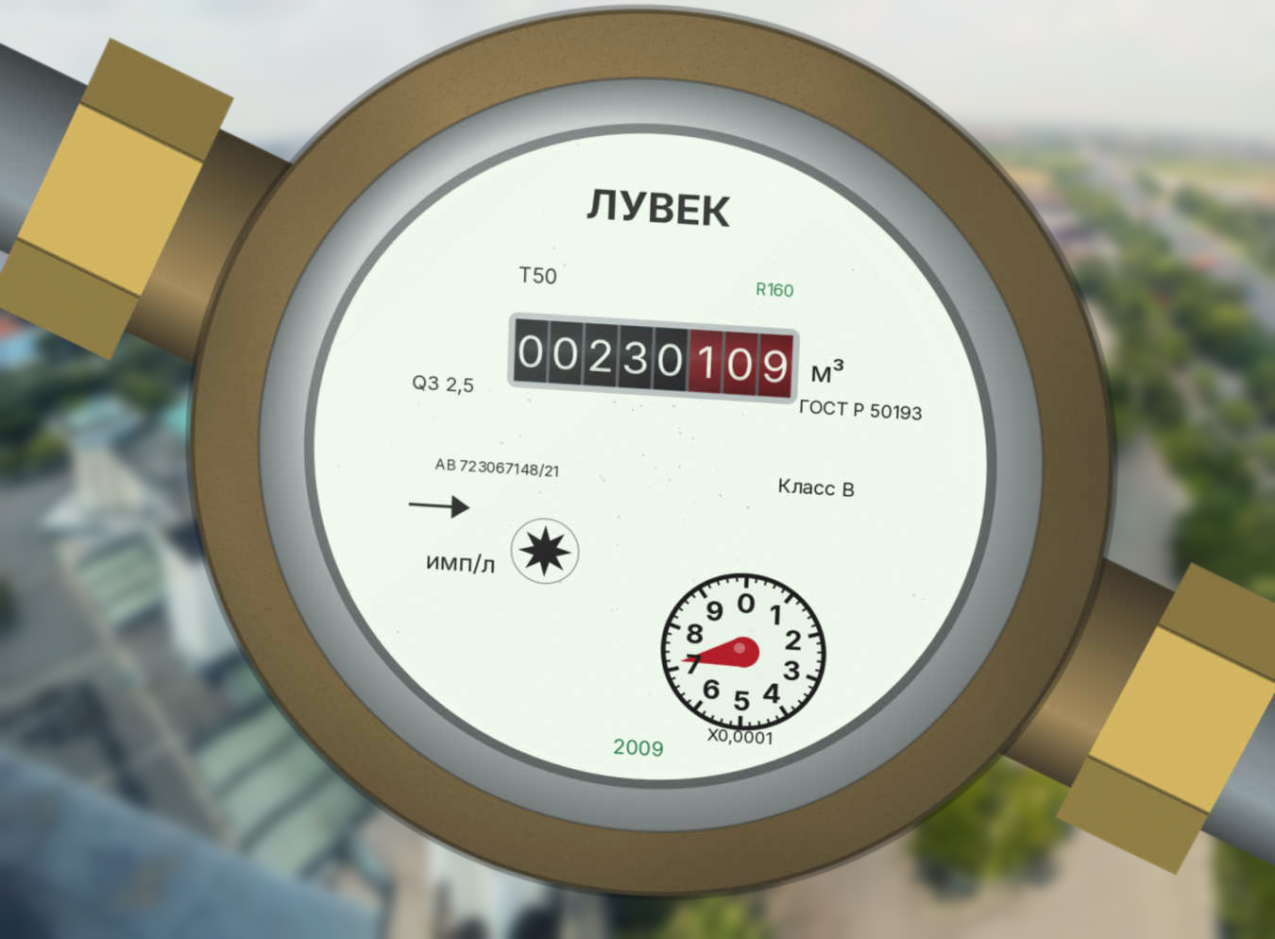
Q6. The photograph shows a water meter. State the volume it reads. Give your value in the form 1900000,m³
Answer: 230.1097,m³
